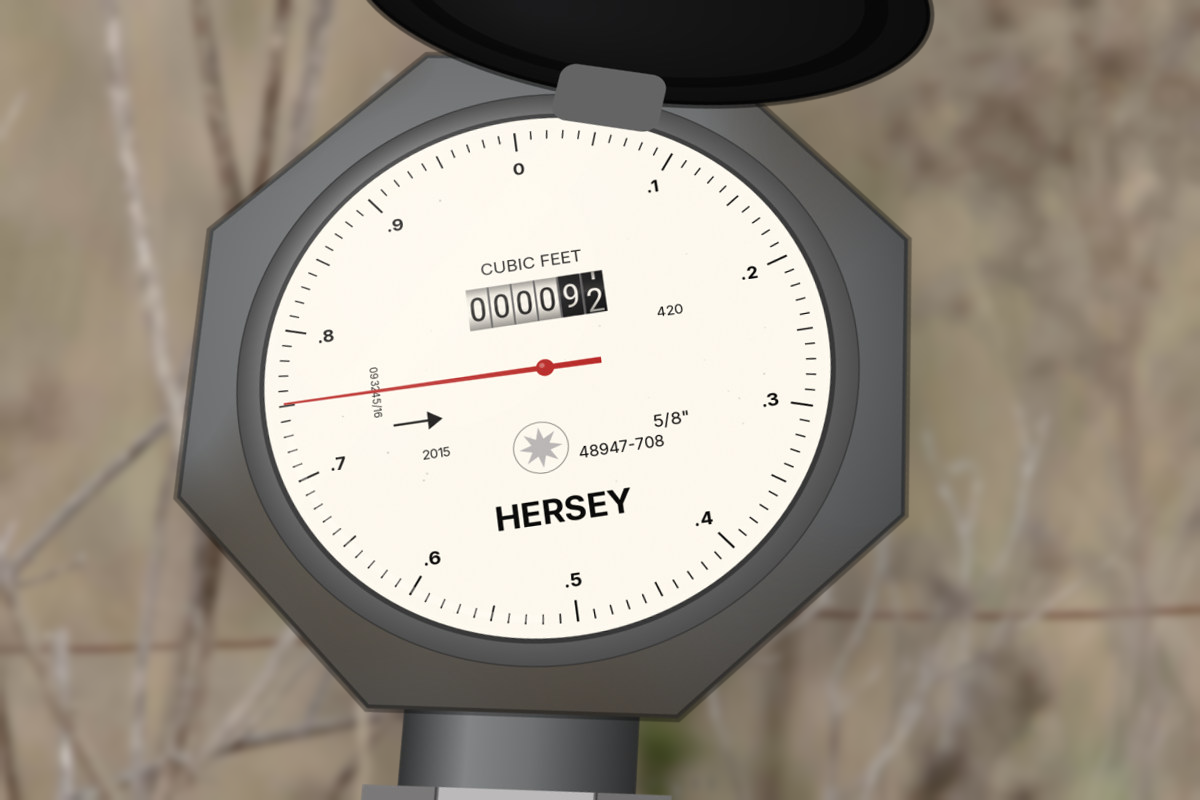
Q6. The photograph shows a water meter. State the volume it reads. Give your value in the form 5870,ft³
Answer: 91.75,ft³
